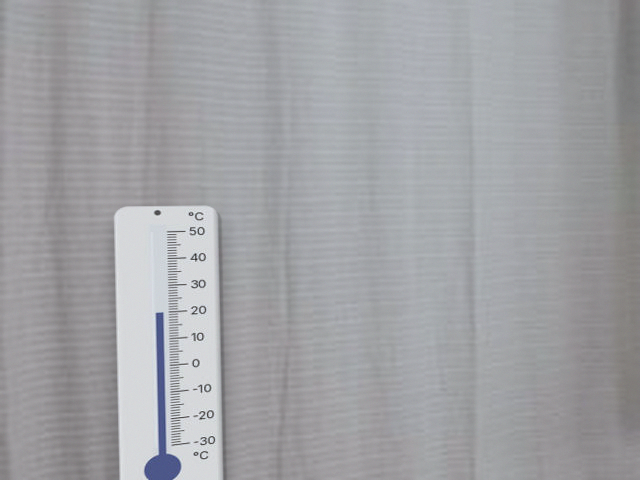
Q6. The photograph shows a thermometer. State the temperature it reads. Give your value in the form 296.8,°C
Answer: 20,°C
